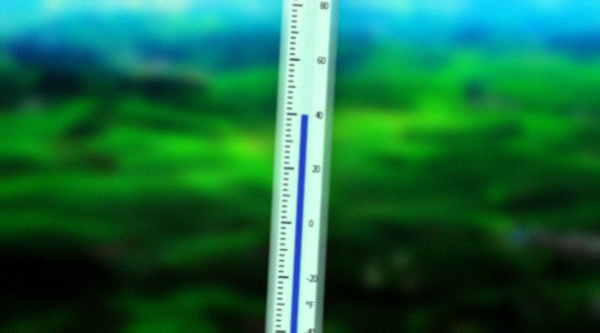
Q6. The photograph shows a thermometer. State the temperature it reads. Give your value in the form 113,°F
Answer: 40,°F
